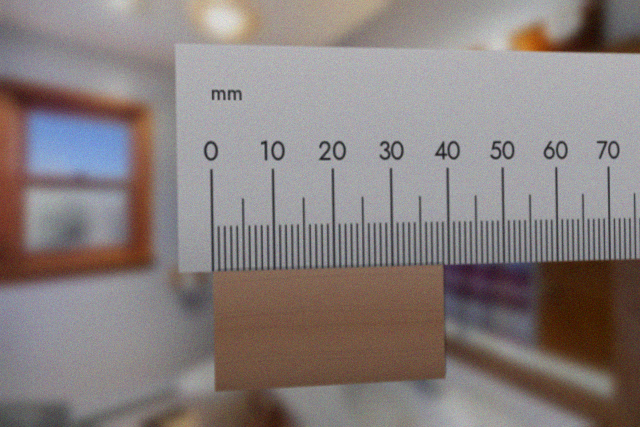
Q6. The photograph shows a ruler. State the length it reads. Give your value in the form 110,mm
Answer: 39,mm
